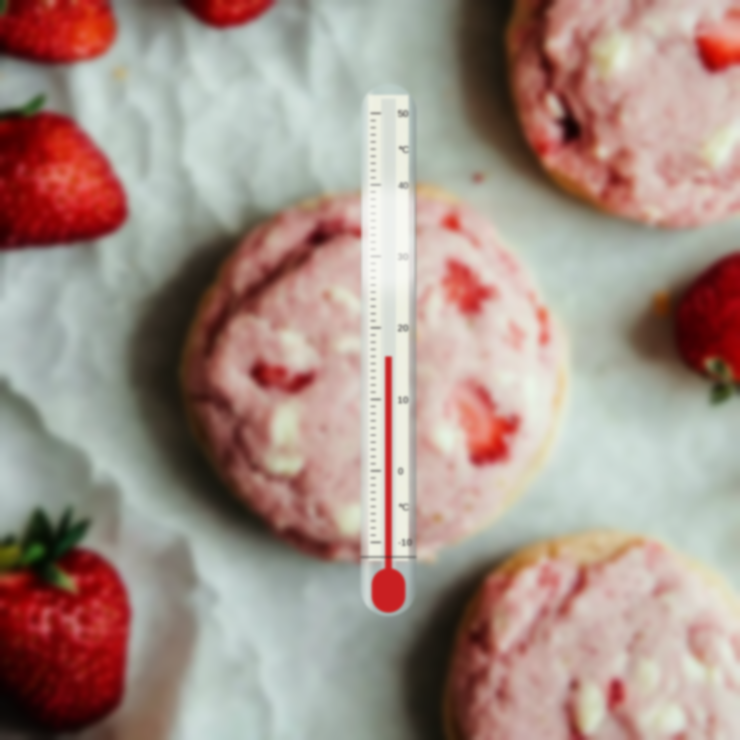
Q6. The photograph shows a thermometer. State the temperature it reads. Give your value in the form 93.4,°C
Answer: 16,°C
